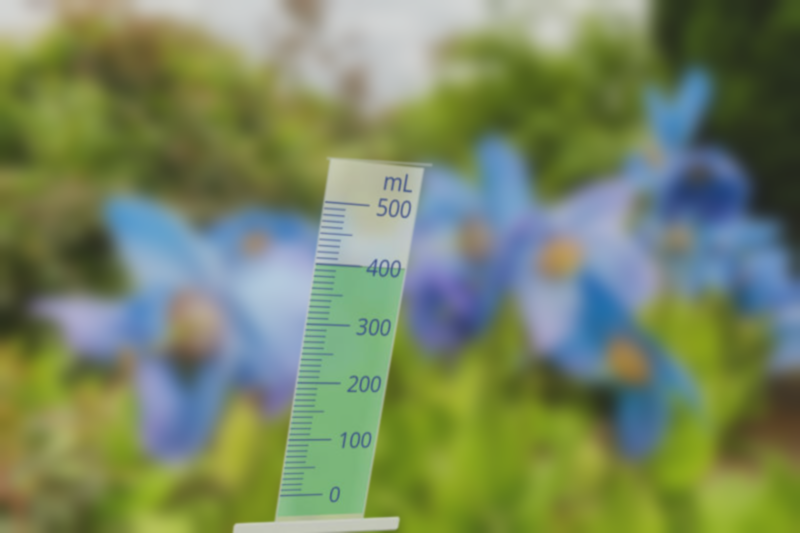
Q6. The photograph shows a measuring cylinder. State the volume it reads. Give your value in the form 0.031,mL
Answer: 400,mL
